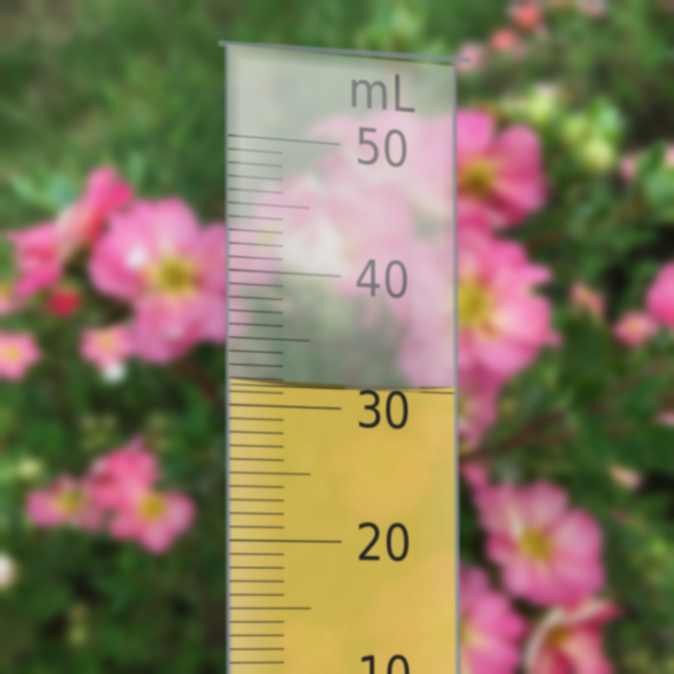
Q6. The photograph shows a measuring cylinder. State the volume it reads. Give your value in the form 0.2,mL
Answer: 31.5,mL
